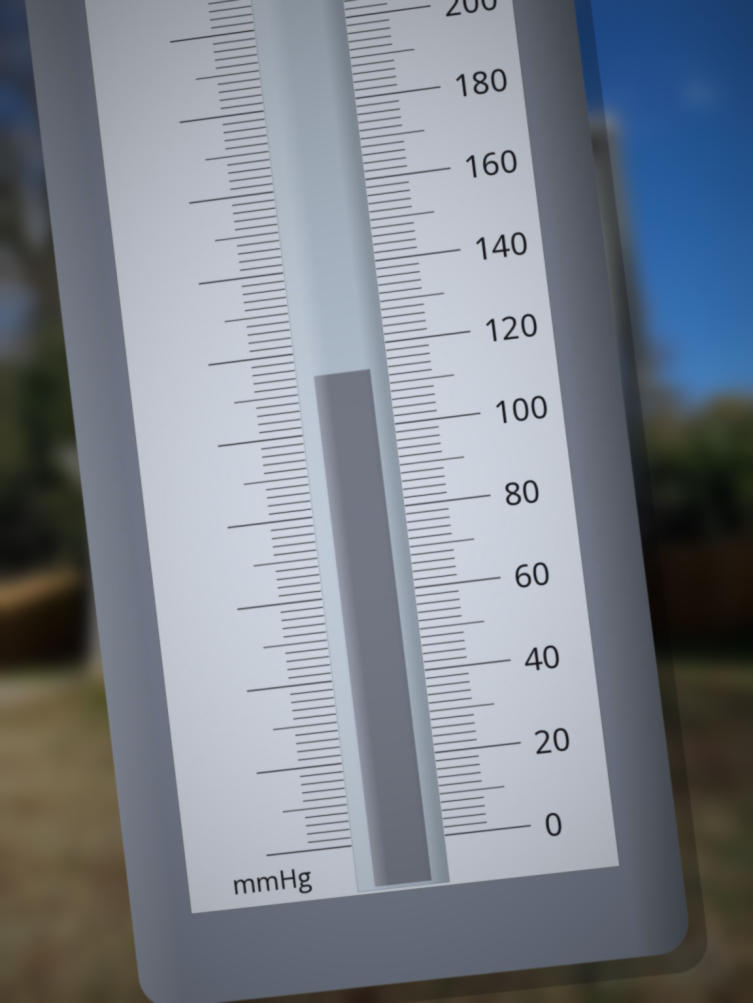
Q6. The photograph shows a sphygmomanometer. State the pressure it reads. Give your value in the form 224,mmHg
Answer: 114,mmHg
